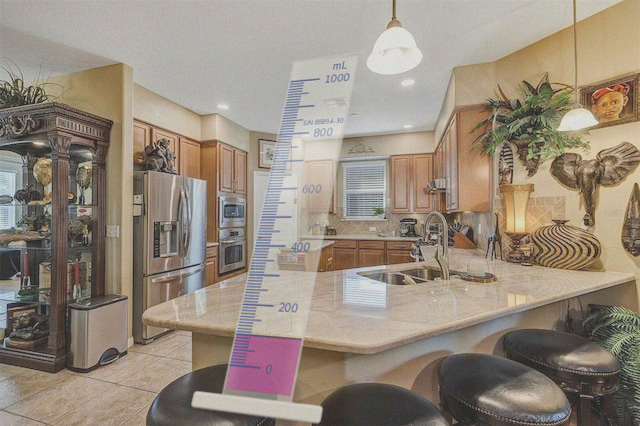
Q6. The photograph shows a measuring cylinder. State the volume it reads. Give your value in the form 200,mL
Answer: 100,mL
